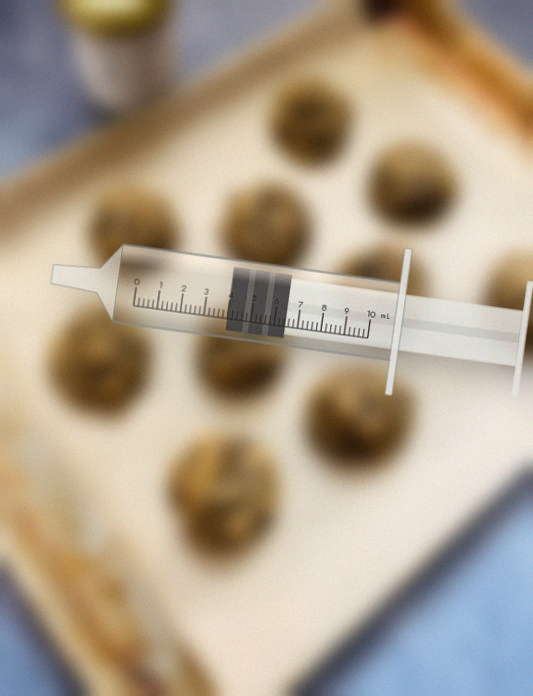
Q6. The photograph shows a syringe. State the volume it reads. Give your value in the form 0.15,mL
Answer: 4,mL
